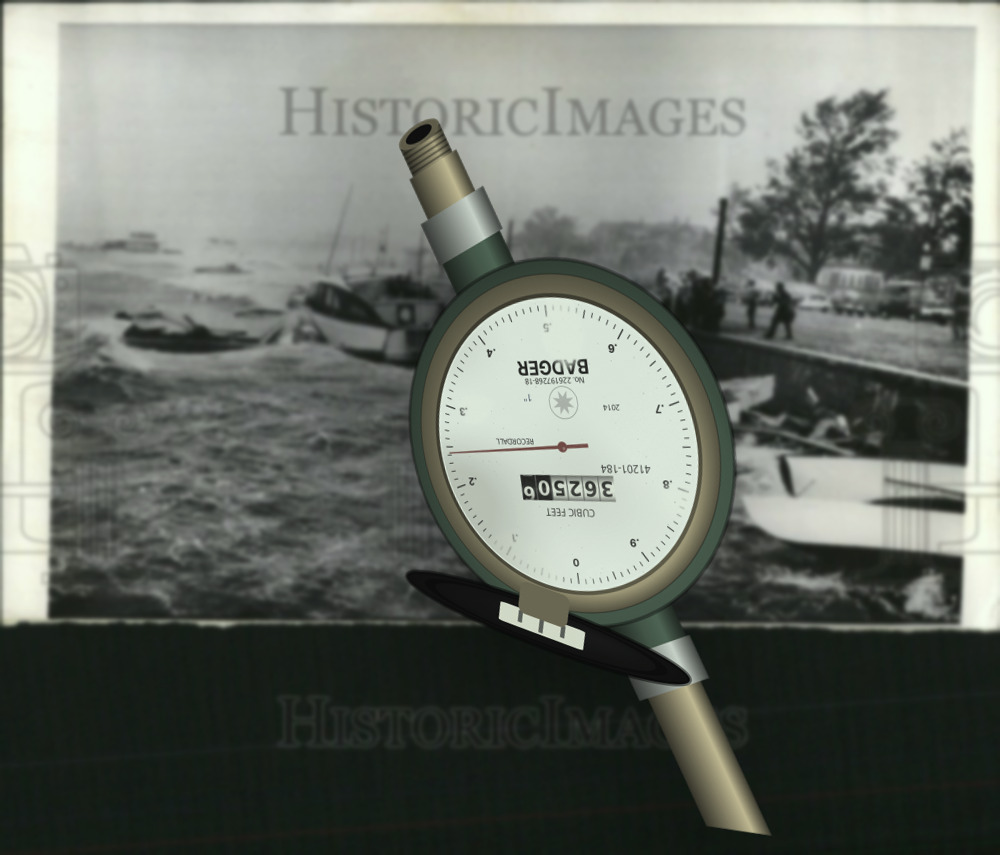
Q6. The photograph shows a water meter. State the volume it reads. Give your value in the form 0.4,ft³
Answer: 362506.24,ft³
